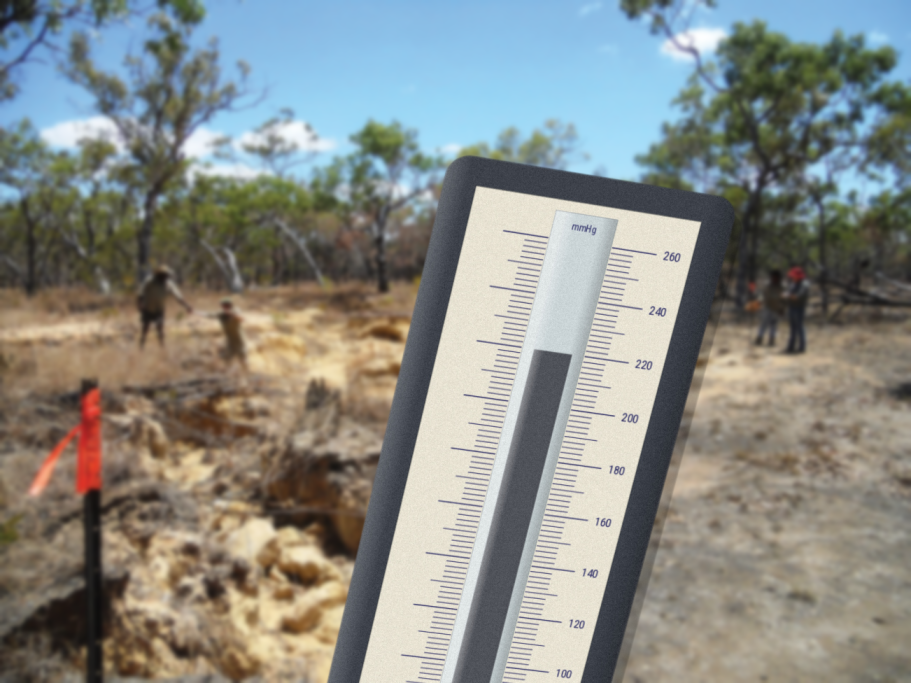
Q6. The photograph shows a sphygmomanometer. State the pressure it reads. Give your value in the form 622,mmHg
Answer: 220,mmHg
